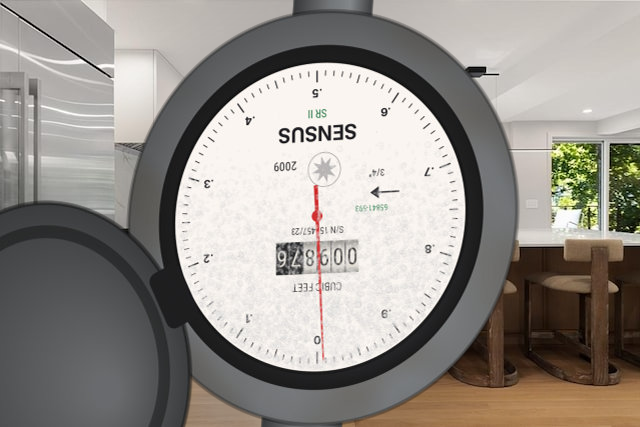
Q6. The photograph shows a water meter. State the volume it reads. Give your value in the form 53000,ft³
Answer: 9875.99,ft³
